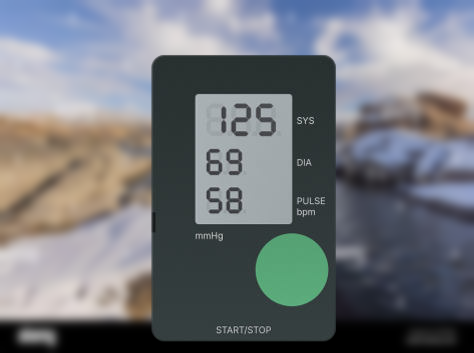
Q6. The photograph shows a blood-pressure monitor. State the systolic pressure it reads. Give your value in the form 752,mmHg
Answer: 125,mmHg
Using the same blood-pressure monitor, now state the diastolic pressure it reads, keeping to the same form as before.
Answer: 69,mmHg
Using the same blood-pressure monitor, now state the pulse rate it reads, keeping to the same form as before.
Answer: 58,bpm
